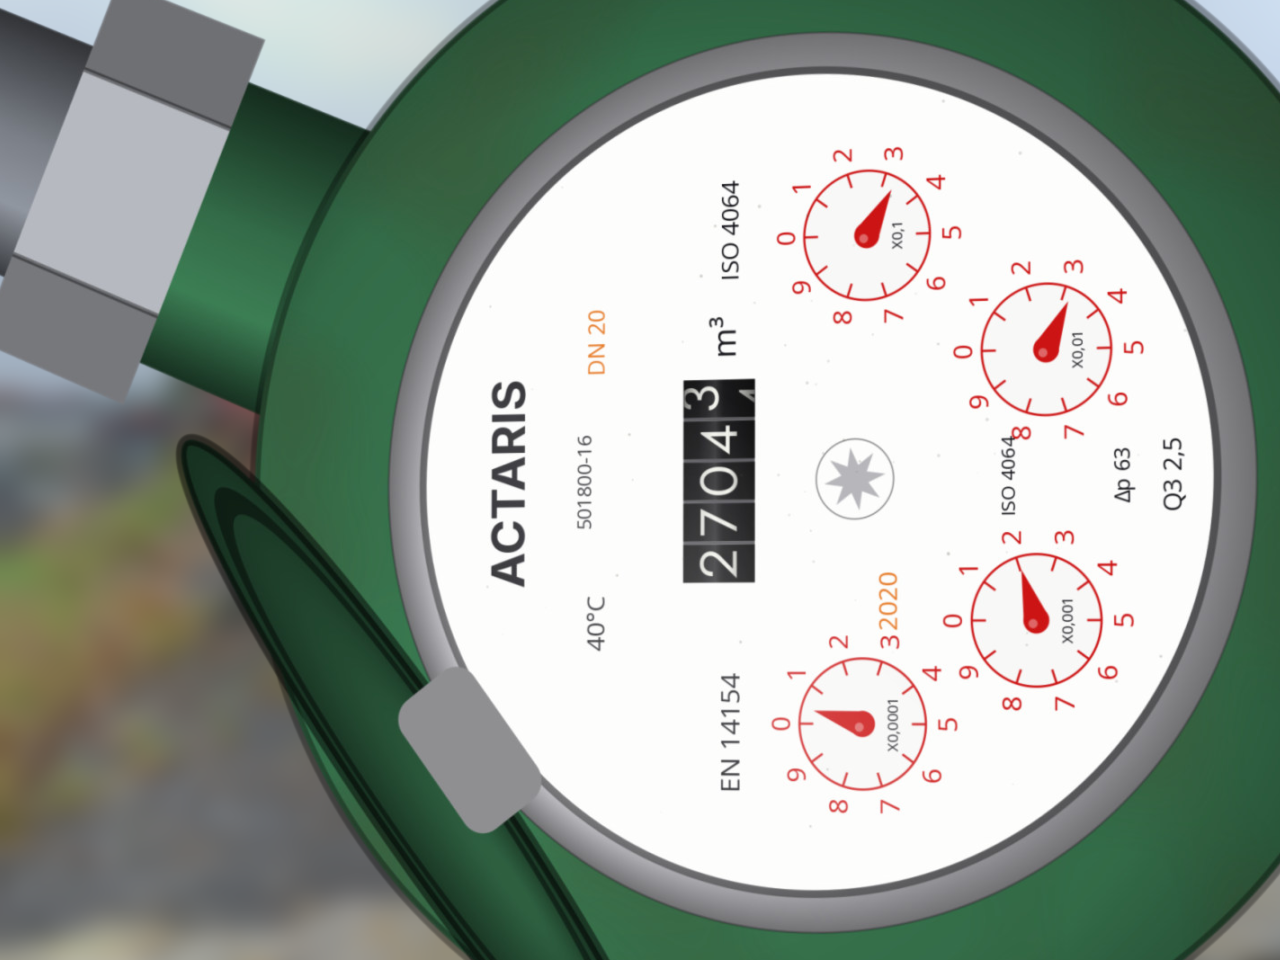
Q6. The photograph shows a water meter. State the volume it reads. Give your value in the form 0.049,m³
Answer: 27043.3320,m³
